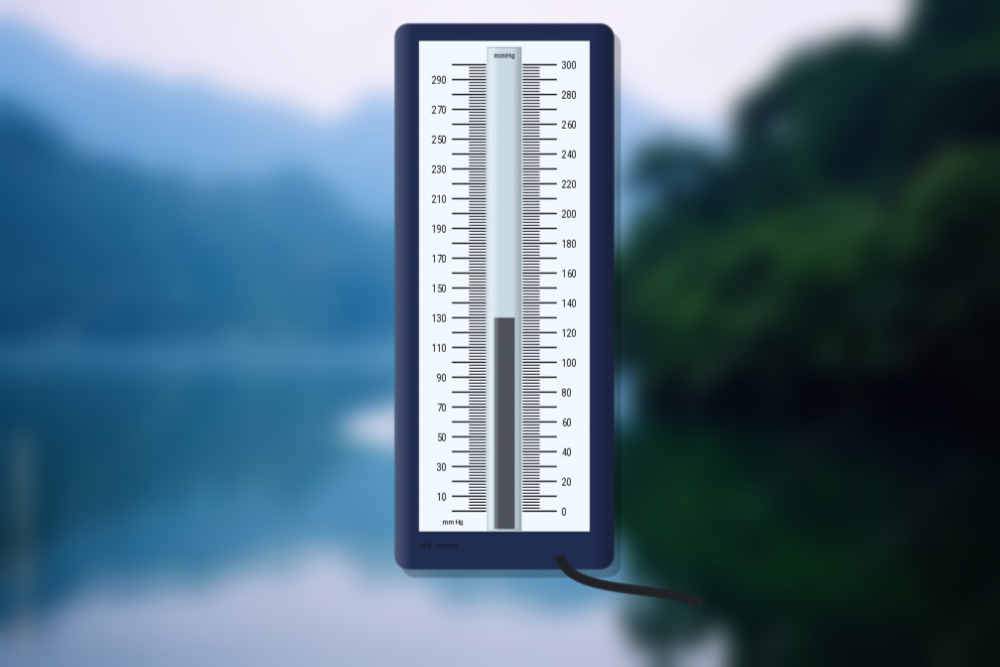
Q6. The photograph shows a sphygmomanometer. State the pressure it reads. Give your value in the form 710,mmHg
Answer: 130,mmHg
